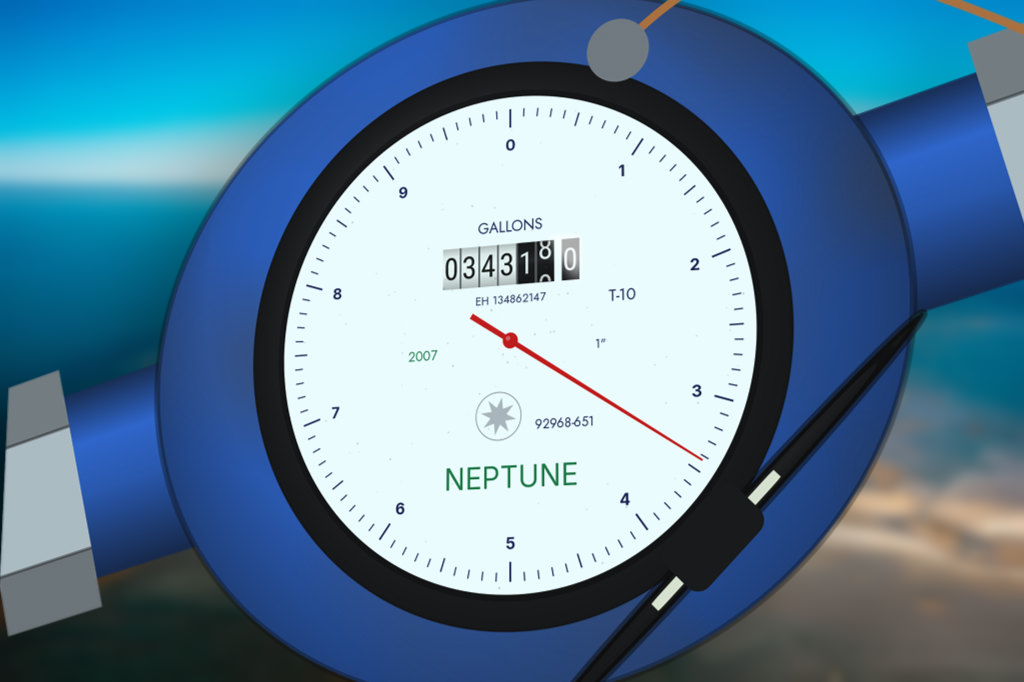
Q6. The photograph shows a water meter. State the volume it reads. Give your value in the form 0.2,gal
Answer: 343183.4,gal
